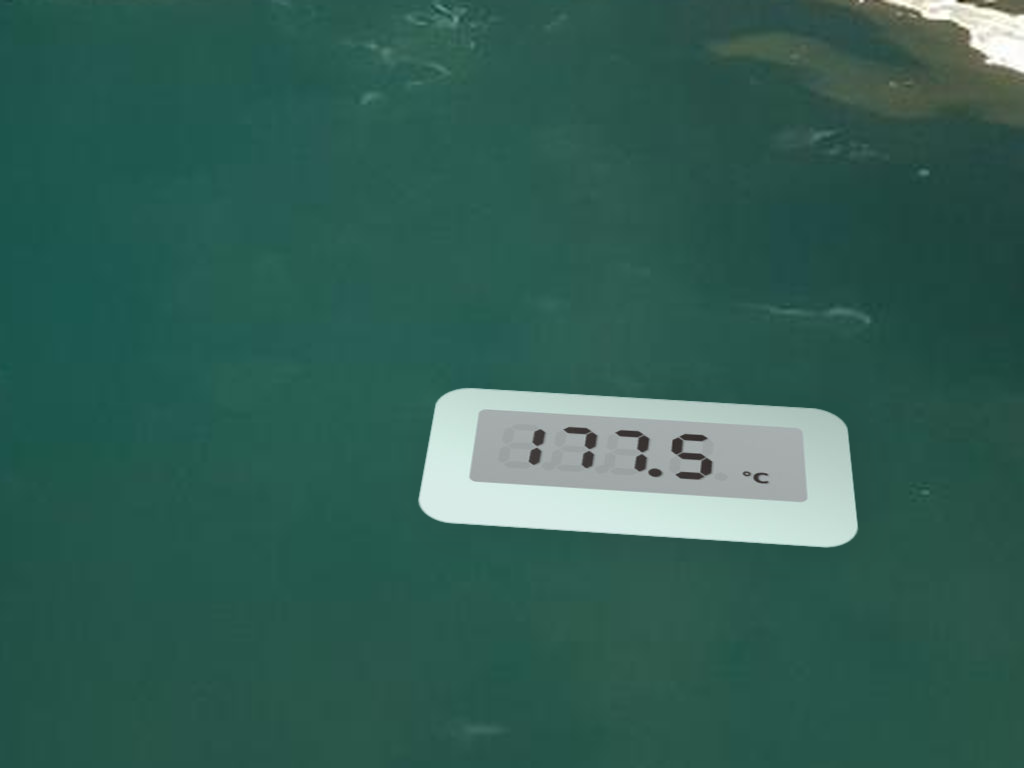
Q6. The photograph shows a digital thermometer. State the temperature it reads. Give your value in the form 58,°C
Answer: 177.5,°C
